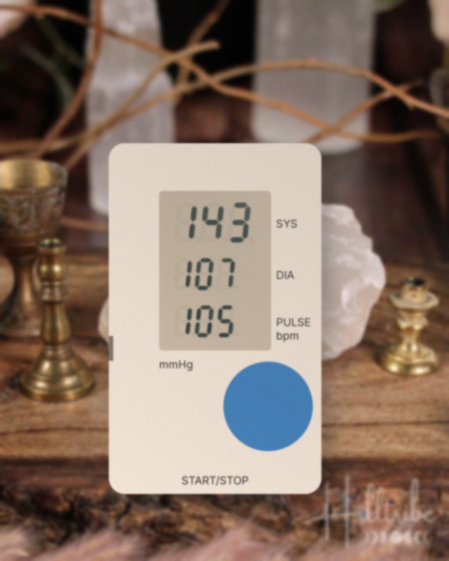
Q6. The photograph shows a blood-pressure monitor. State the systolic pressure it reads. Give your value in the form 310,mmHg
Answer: 143,mmHg
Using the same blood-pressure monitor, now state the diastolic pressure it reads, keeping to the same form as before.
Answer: 107,mmHg
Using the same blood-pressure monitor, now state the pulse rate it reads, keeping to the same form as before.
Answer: 105,bpm
